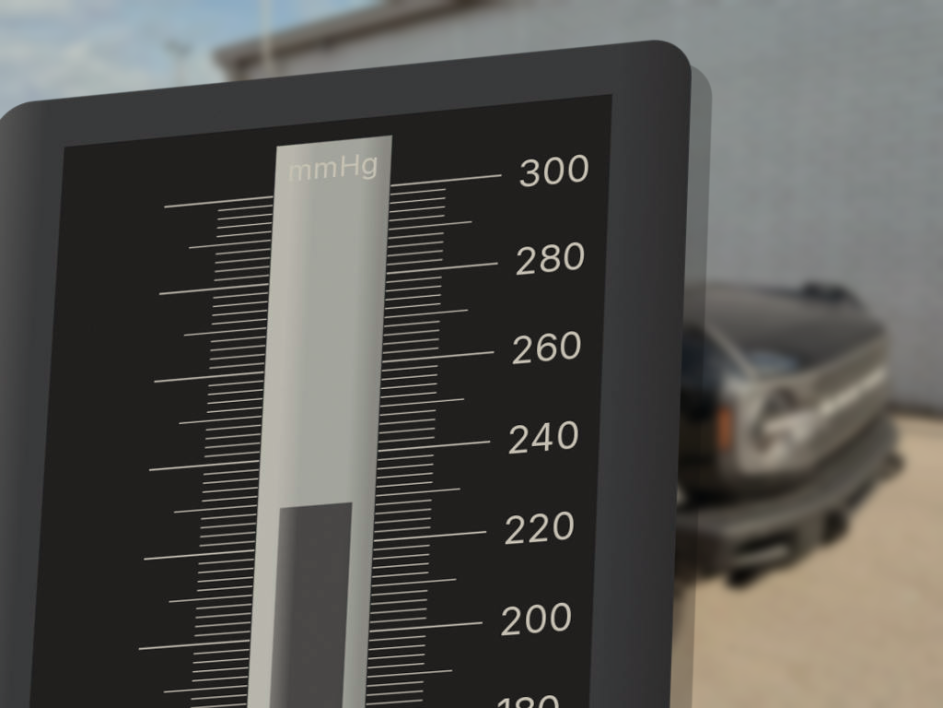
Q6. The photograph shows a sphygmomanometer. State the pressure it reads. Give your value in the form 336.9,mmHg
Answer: 229,mmHg
